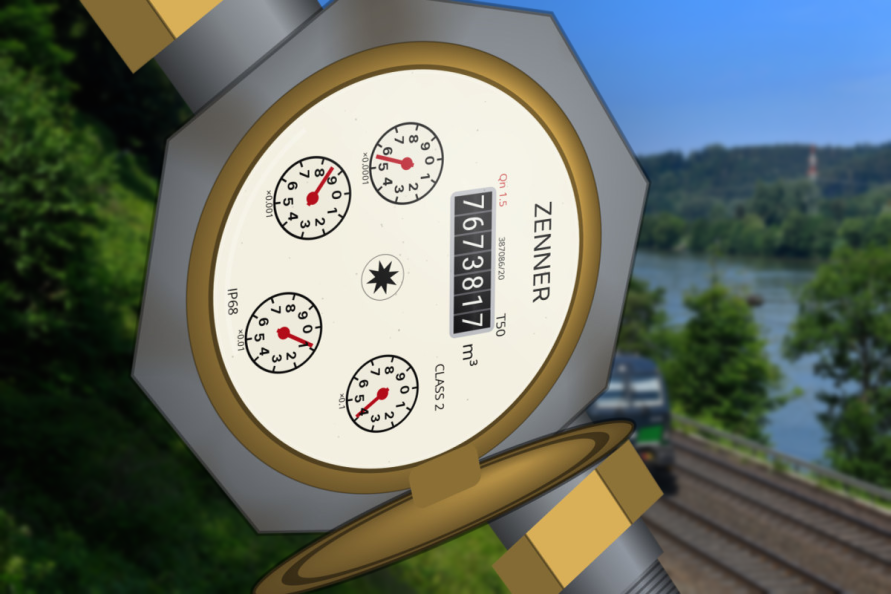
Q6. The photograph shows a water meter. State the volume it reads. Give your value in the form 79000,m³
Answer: 7673817.4085,m³
